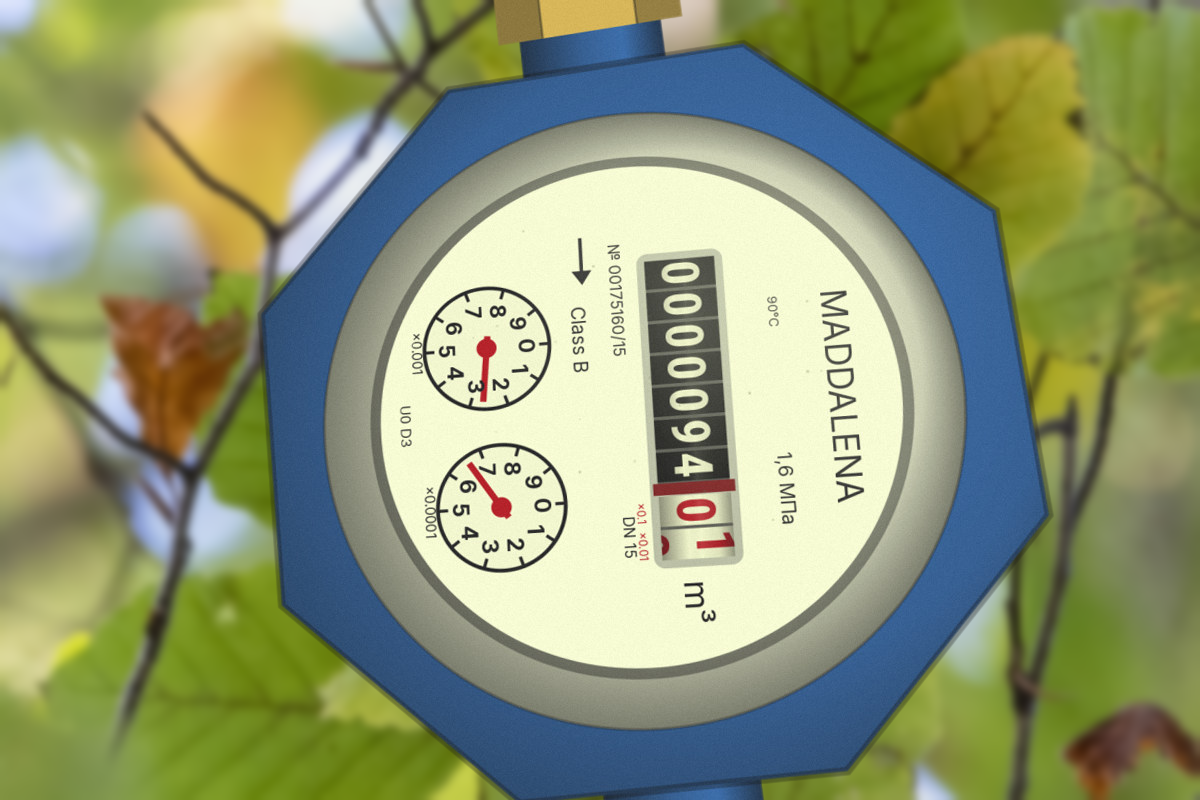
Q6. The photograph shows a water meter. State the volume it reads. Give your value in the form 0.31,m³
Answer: 94.0126,m³
